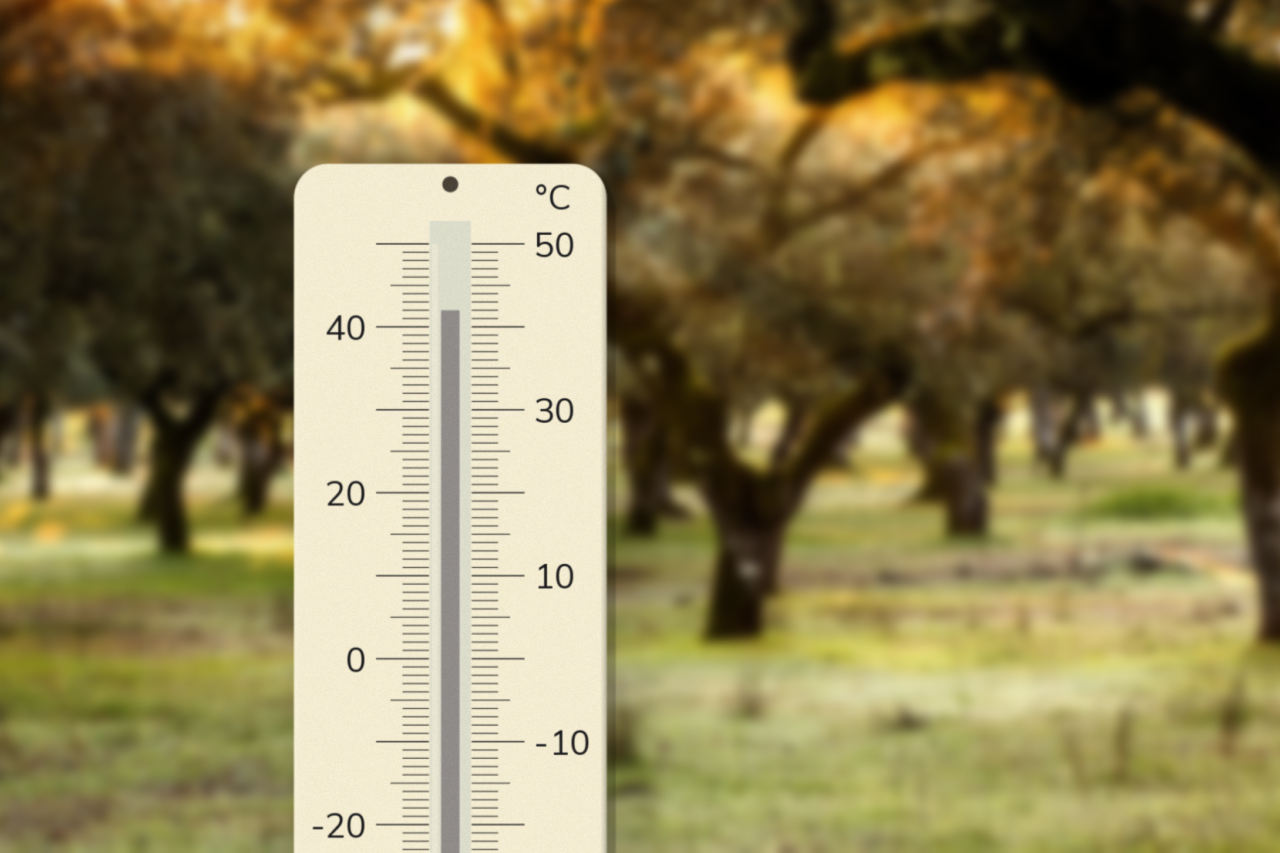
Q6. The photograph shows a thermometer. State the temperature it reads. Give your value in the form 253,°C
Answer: 42,°C
